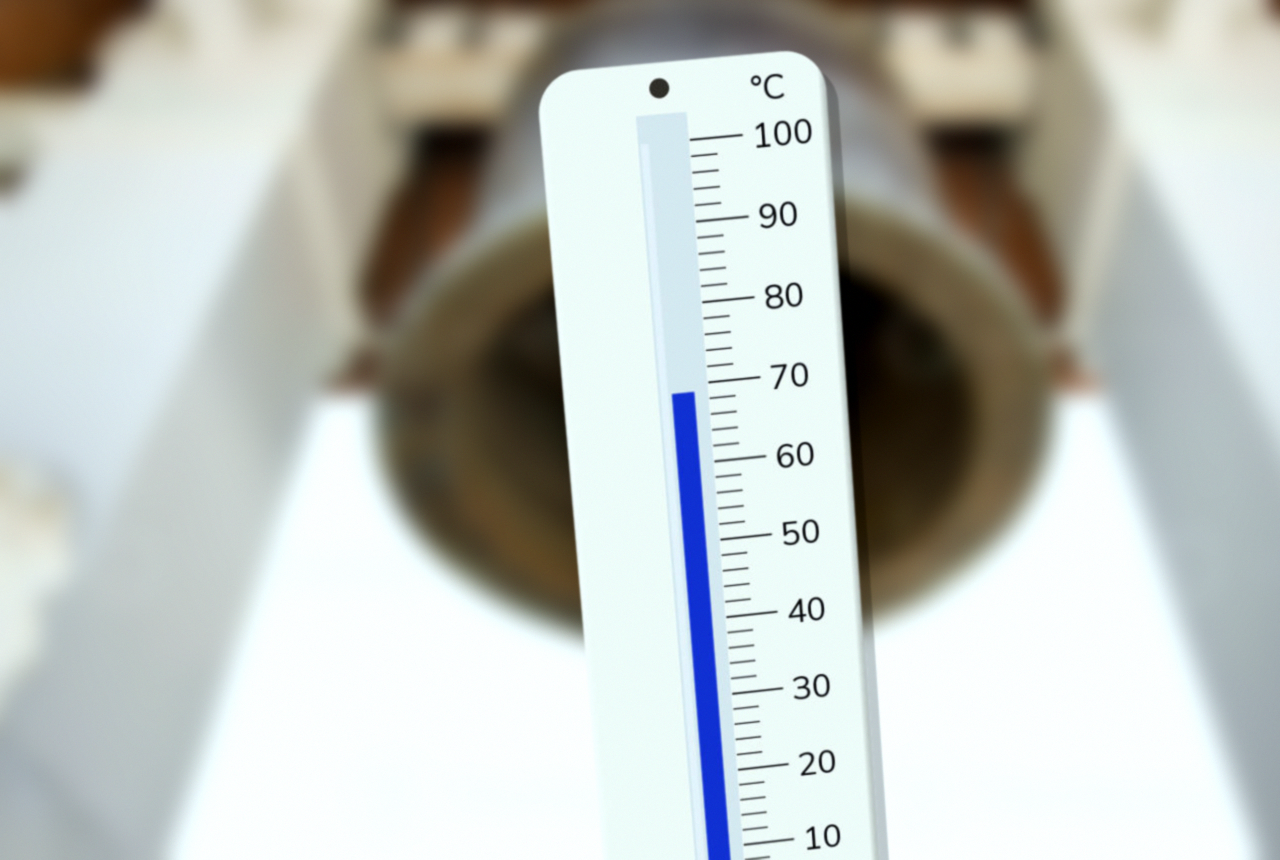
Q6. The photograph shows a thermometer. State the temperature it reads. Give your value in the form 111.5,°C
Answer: 69,°C
